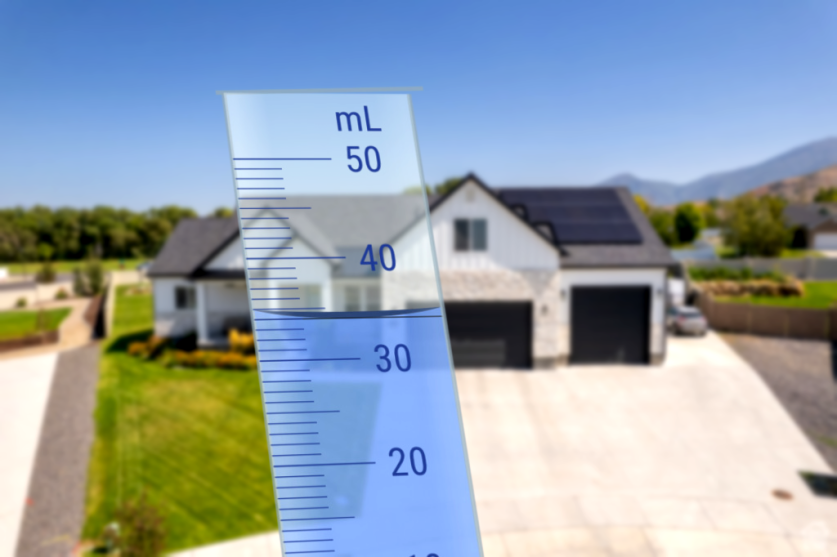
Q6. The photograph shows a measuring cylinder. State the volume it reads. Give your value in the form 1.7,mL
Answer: 34,mL
